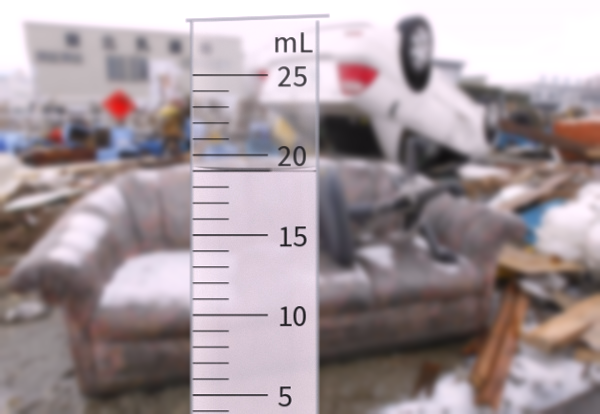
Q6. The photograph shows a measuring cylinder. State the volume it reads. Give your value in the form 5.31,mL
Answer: 19,mL
